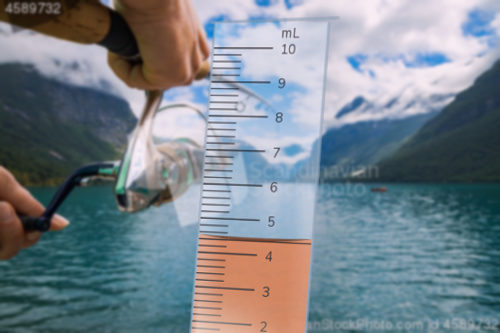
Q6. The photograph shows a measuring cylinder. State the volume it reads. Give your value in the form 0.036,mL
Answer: 4.4,mL
